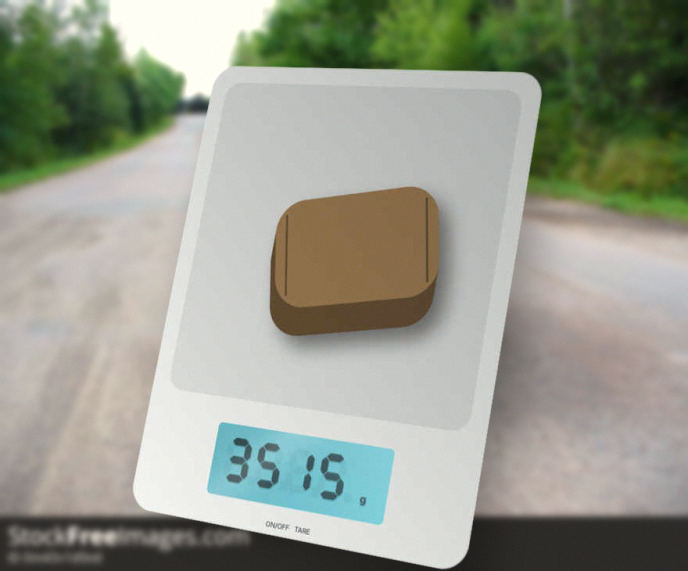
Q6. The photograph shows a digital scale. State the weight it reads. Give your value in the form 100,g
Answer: 3515,g
